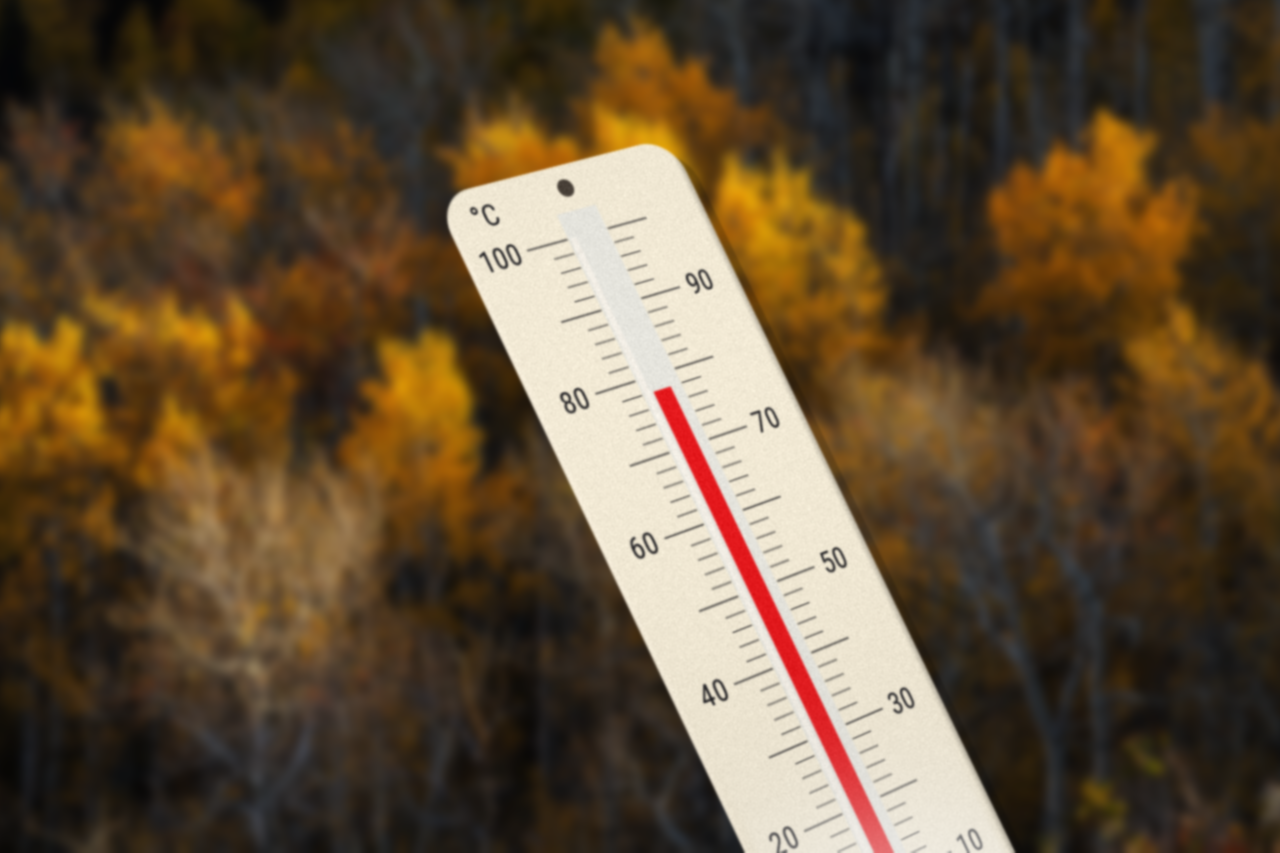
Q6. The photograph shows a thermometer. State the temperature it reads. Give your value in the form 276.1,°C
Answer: 78,°C
